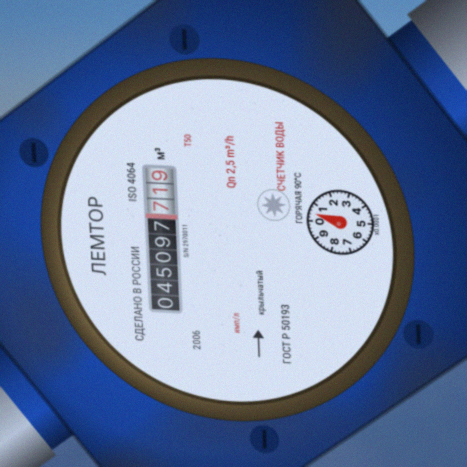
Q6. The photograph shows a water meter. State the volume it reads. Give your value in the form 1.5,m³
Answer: 45097.7190,m³
